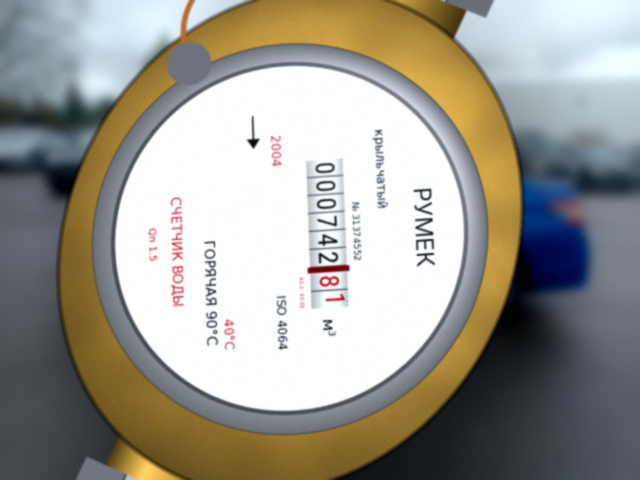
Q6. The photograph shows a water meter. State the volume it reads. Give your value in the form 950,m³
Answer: 742.81,m³
